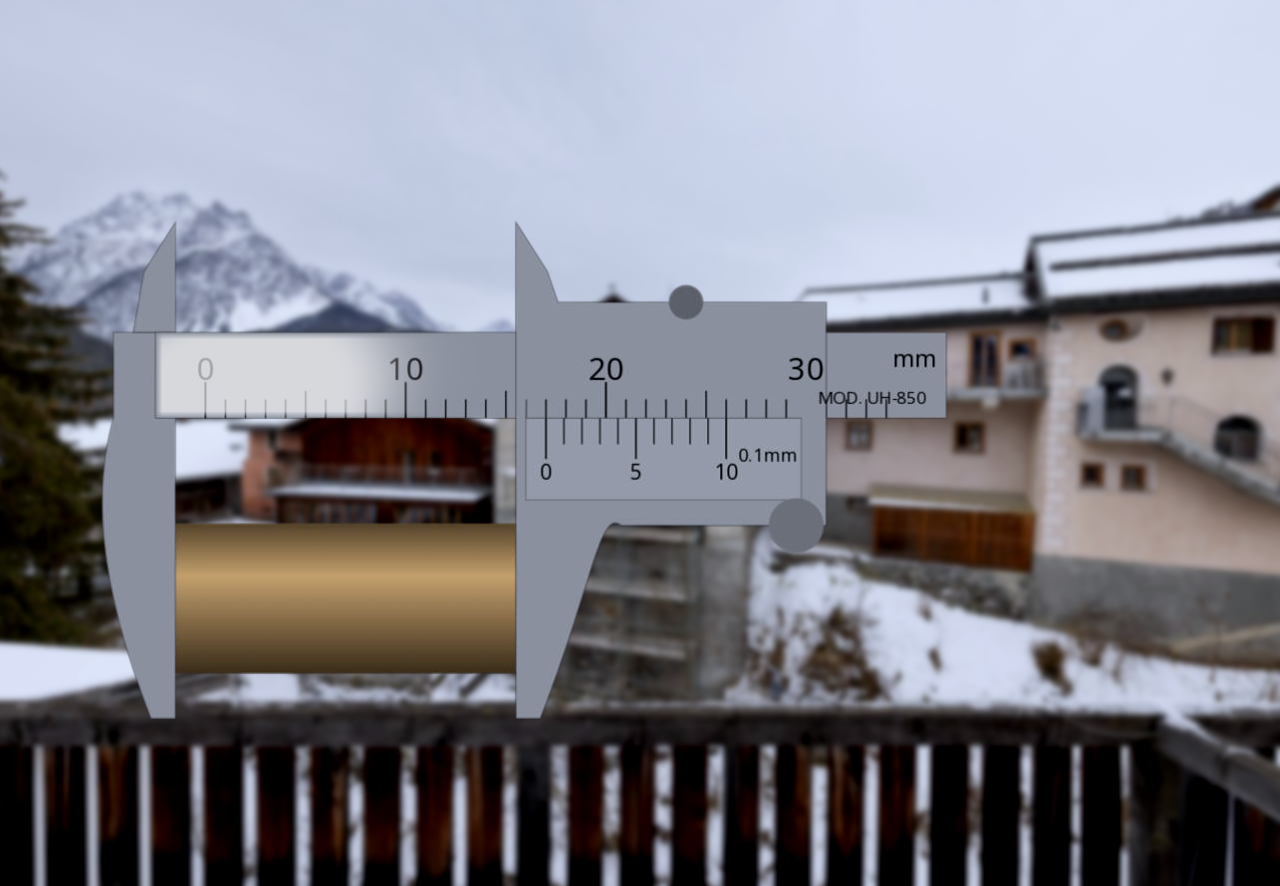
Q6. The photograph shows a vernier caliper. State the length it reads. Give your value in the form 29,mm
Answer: 17.0,mm
